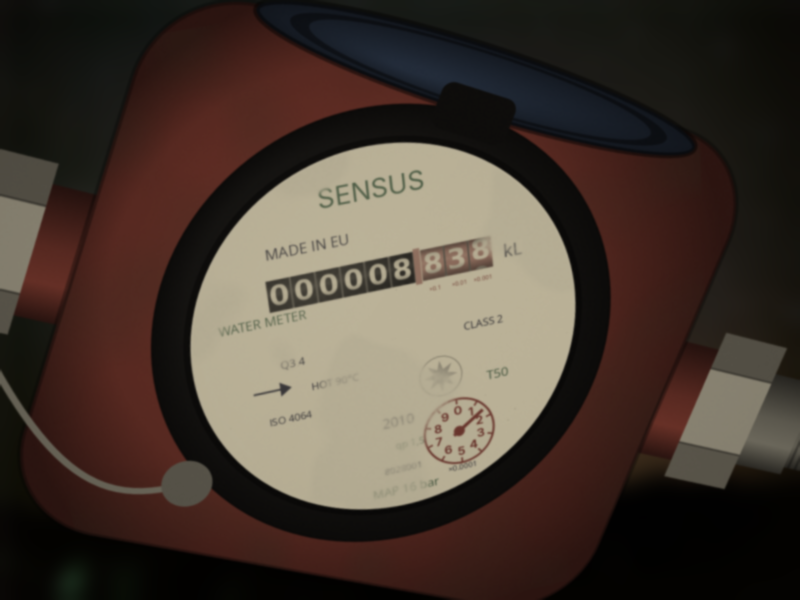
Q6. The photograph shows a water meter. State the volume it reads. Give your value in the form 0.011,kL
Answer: 8.8381,kL
